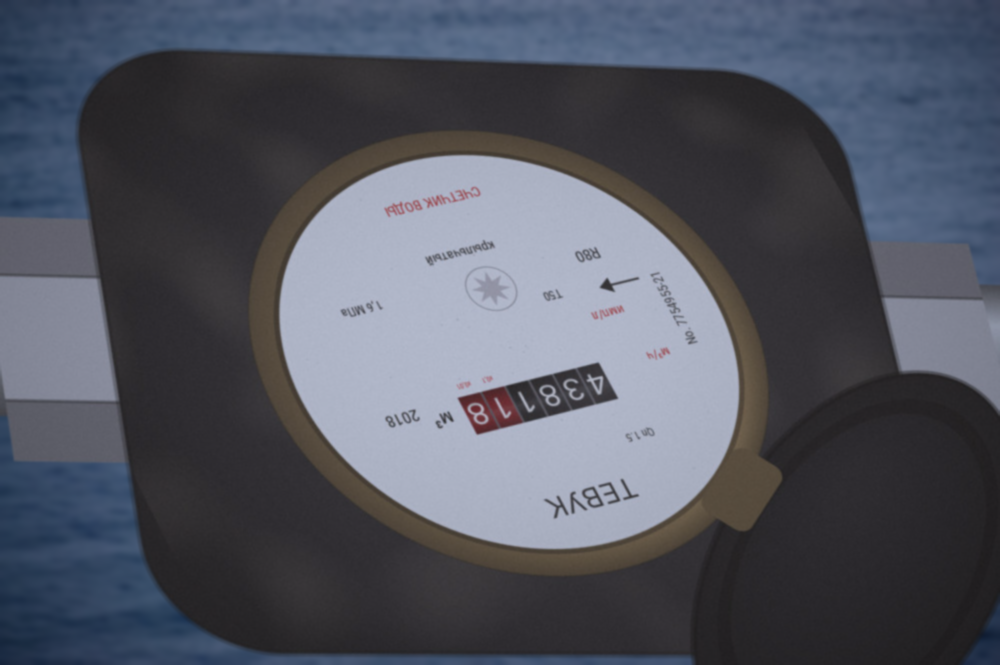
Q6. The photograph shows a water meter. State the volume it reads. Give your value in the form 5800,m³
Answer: 4381.18,m³
